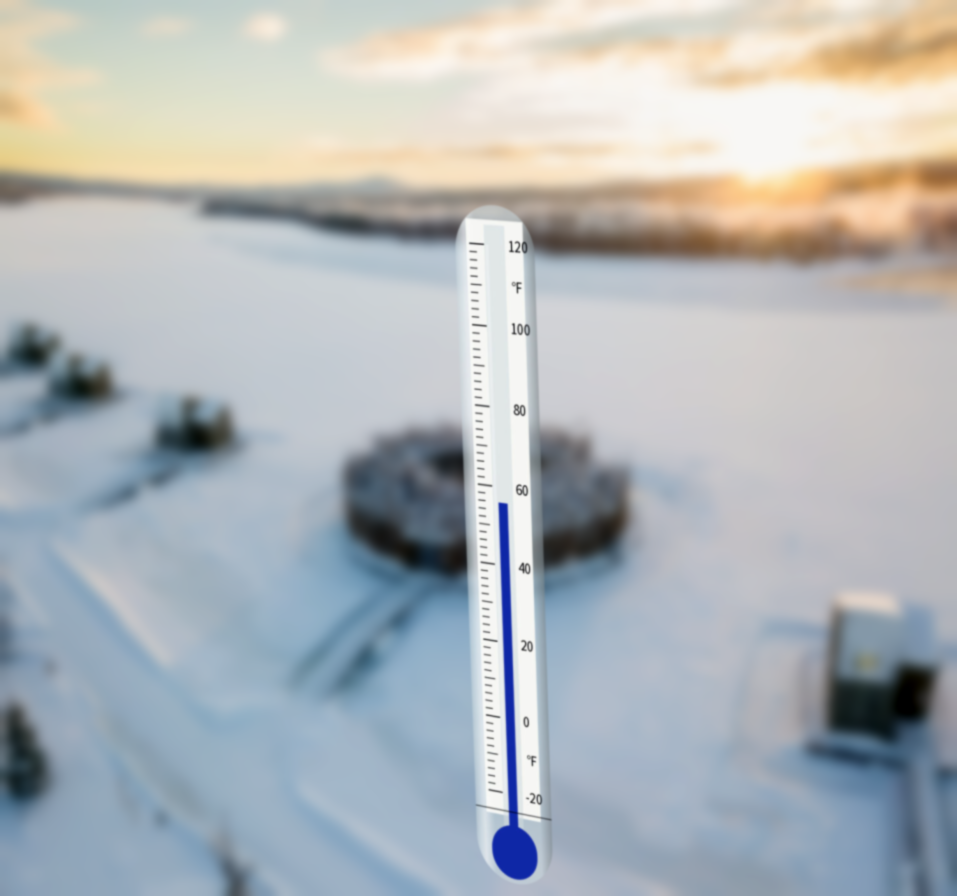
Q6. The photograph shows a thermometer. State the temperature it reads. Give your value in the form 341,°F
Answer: 56,°F
